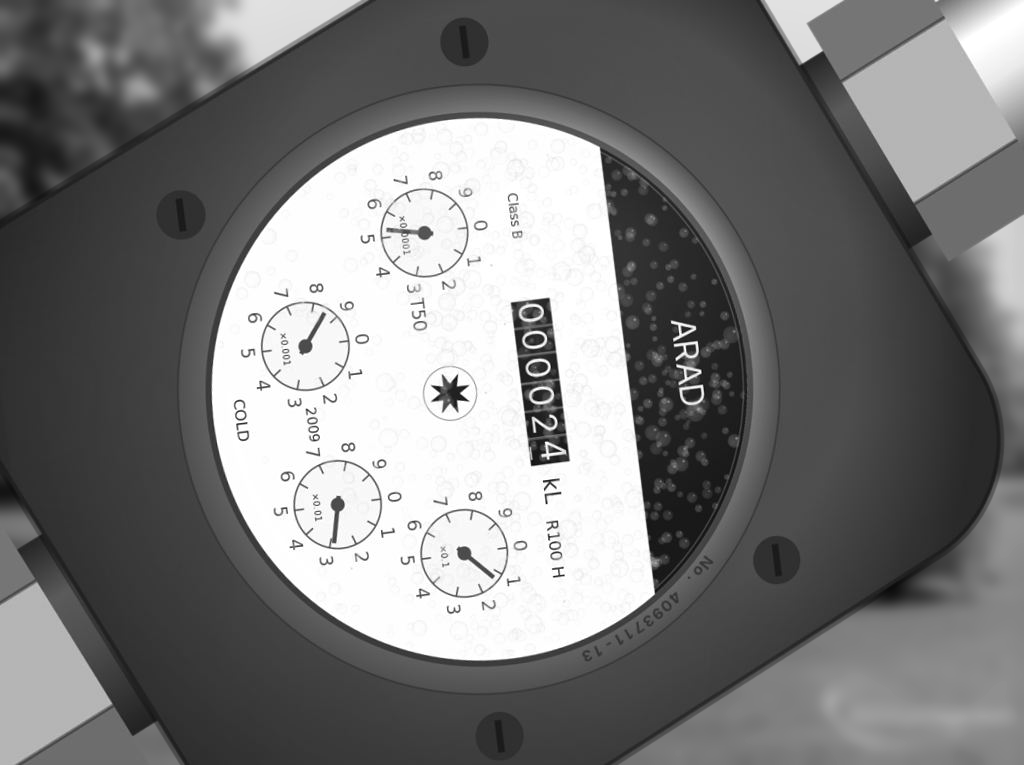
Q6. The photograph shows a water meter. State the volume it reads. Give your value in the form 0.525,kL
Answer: 24.1285,kL
